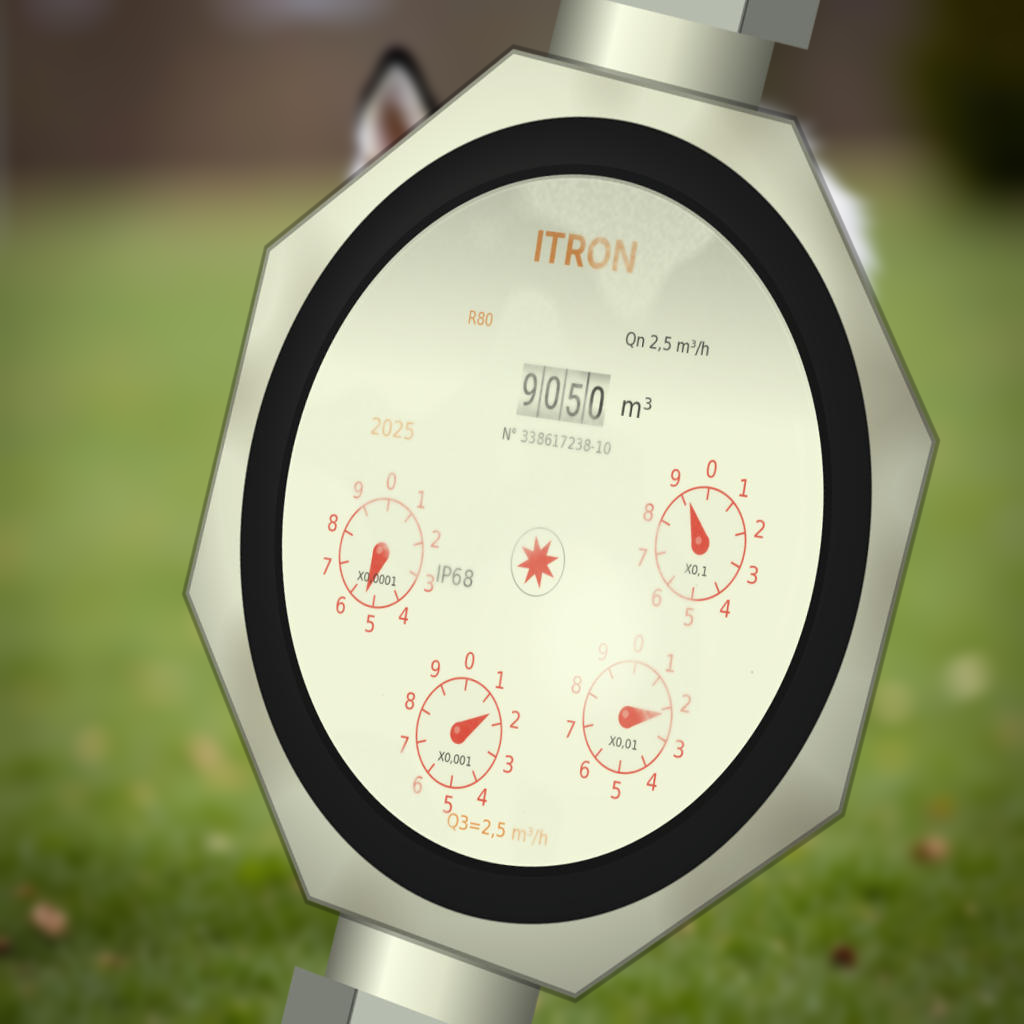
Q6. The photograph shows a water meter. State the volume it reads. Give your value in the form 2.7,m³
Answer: 9049.9215,m³
